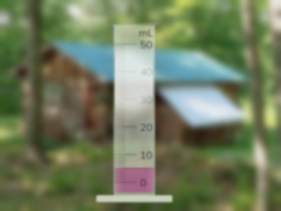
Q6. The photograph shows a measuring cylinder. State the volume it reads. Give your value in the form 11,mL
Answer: 5,mL
